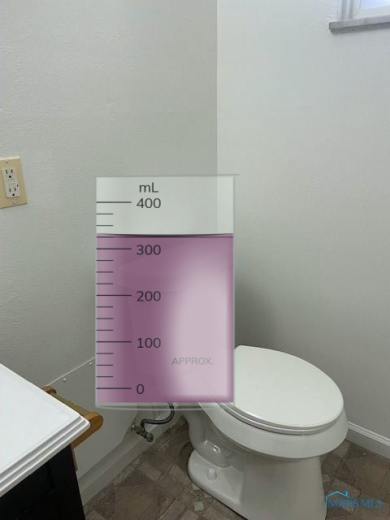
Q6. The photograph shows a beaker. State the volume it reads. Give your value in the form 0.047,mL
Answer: 325,mL
